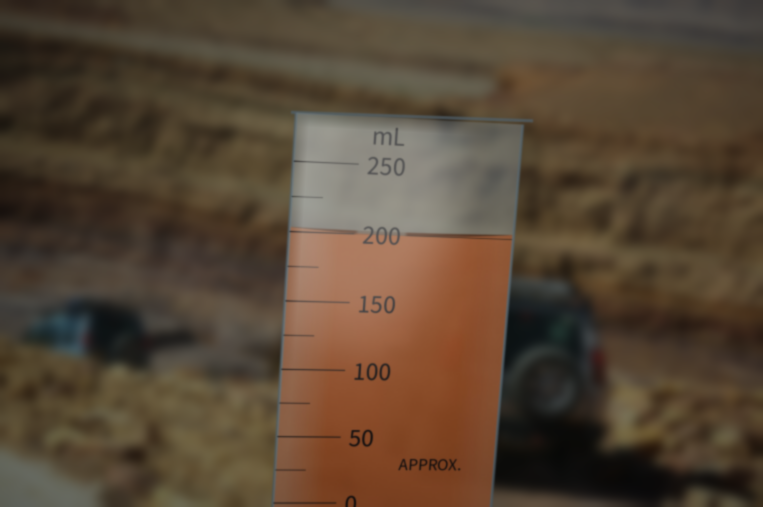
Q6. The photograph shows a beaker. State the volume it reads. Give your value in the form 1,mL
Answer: 200,mL
